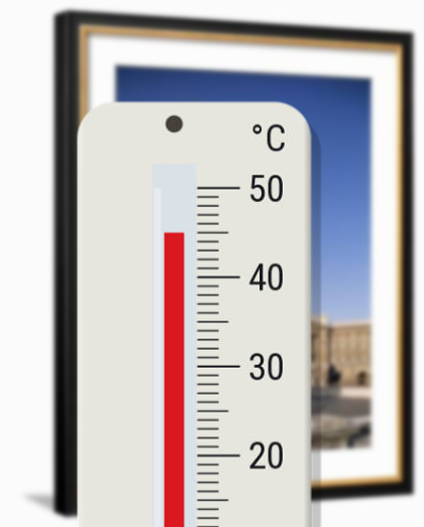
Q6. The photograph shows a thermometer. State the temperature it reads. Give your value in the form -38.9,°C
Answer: 45,°C
